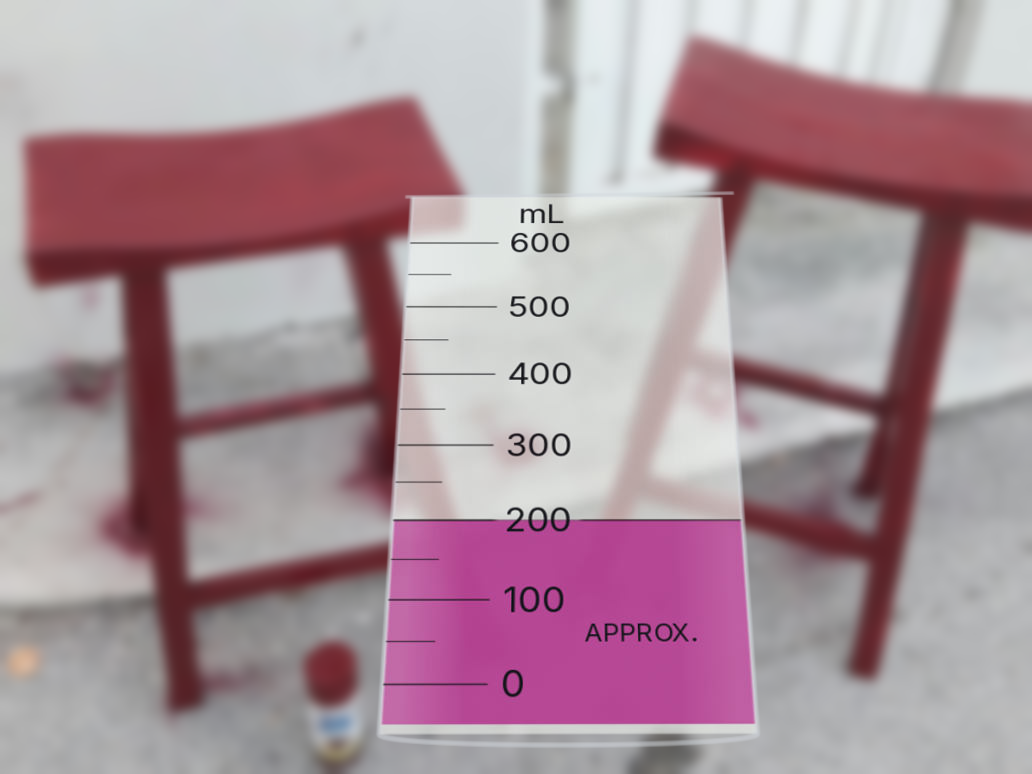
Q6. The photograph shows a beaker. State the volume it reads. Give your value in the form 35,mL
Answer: 200,mL
